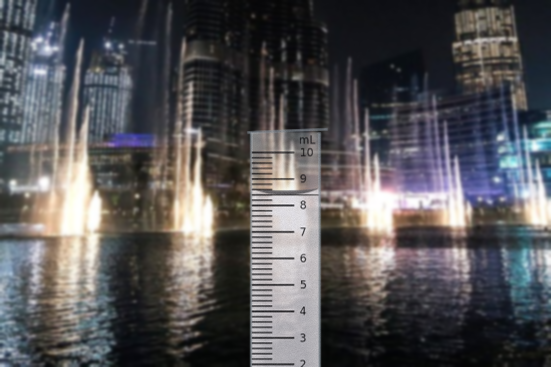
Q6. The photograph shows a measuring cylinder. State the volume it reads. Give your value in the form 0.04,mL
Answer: 8.4,mL
